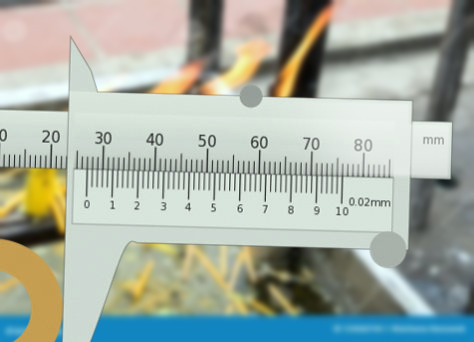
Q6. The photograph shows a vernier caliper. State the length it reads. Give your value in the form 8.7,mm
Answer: 27.0,mm
